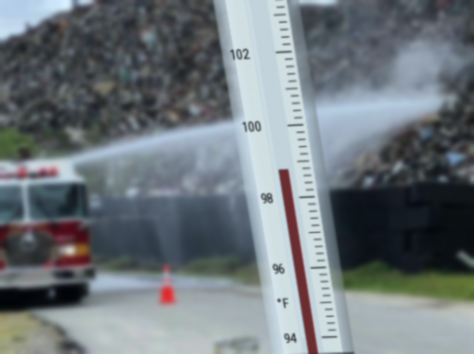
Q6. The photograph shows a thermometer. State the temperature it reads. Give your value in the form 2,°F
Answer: 98.8,°F
